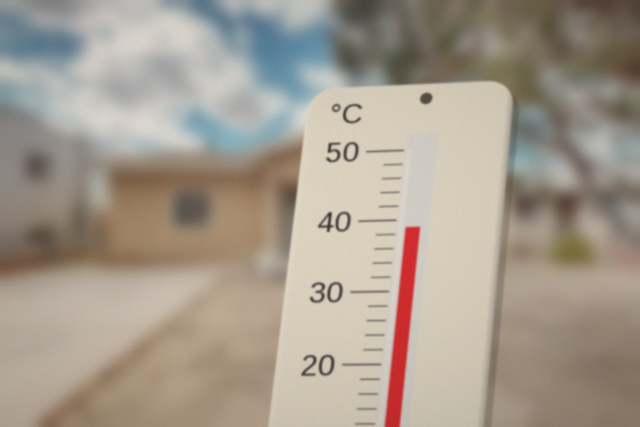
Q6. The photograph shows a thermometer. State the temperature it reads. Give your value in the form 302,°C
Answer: 39,°C
